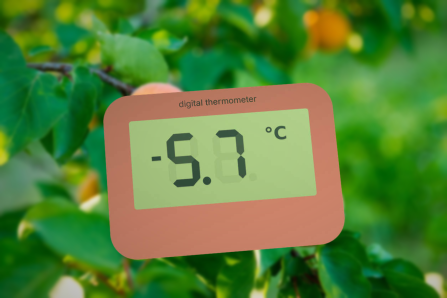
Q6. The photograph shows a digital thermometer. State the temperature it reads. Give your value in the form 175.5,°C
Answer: -5.7,°C
